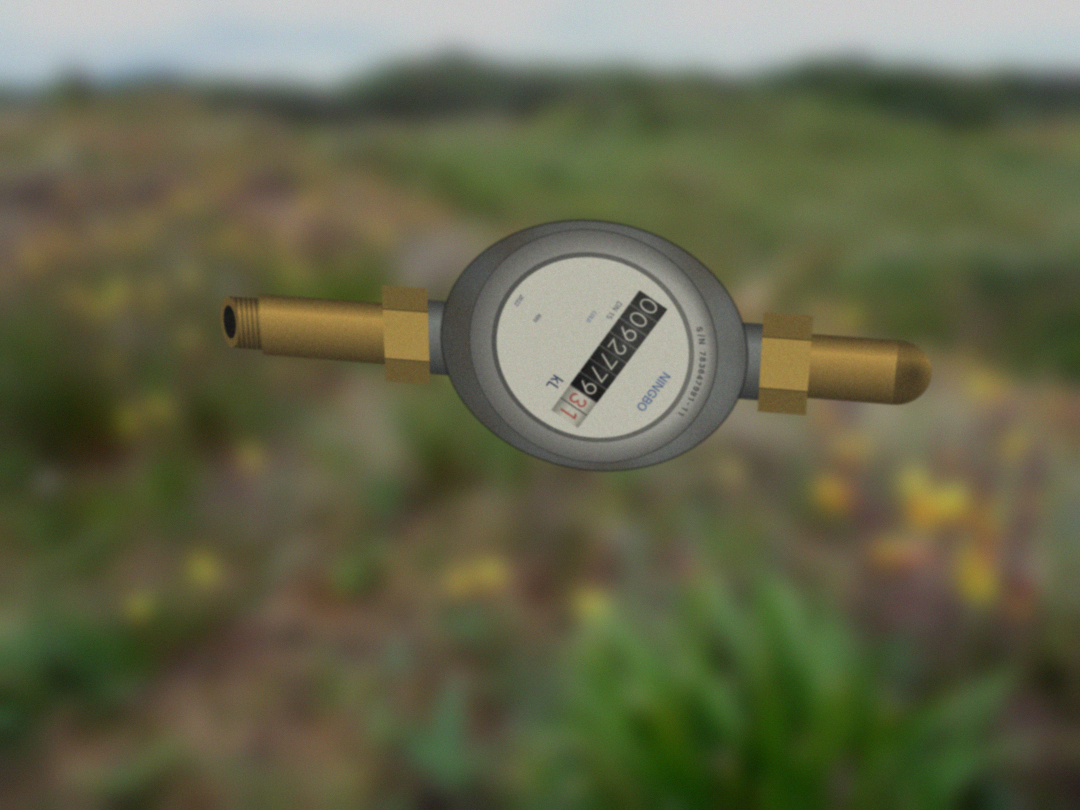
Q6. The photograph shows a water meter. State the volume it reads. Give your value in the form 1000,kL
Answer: 92779.31,kL
